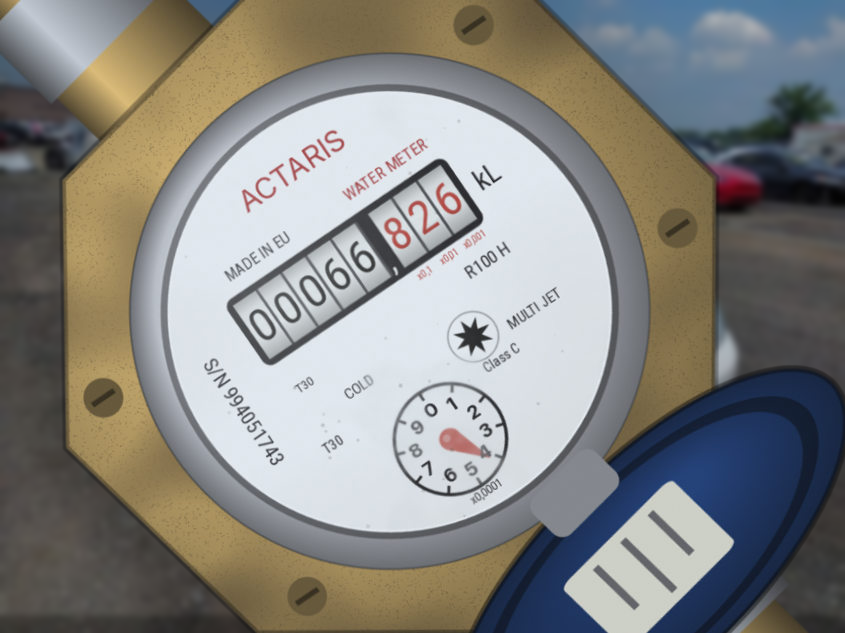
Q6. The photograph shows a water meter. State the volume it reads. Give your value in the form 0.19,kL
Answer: 66.8264,kL
